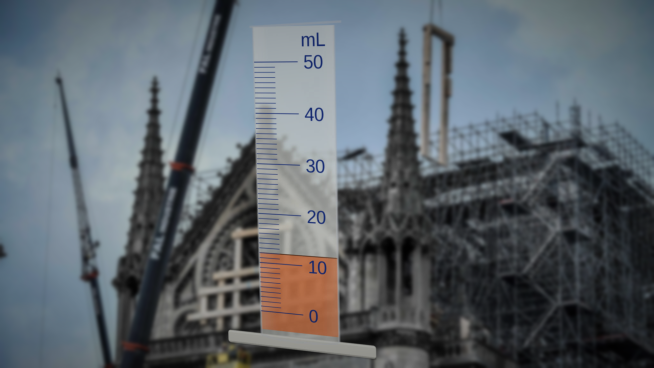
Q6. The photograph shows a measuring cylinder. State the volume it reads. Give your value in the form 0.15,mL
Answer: 12,mL
